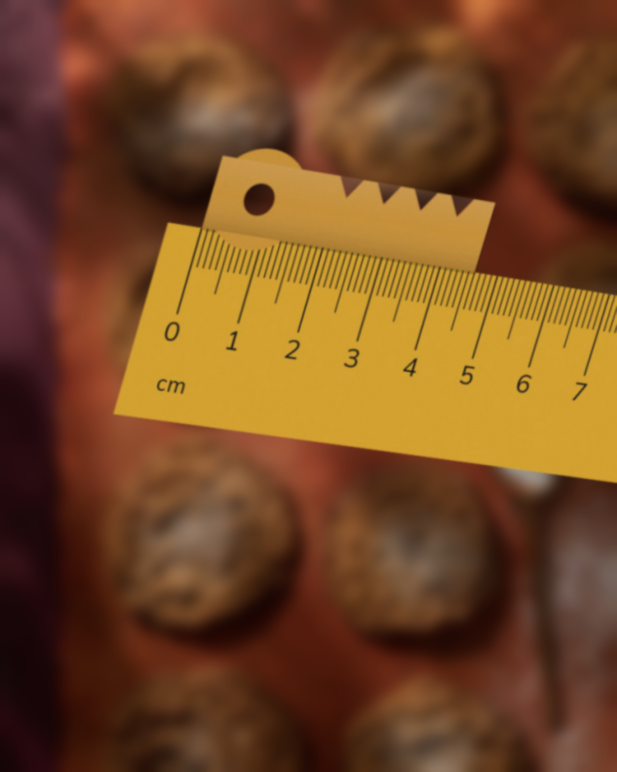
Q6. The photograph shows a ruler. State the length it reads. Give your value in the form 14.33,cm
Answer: 4.6,cm
